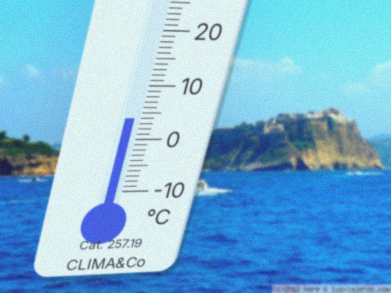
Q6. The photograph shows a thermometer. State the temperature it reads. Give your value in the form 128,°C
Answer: 4,°C
